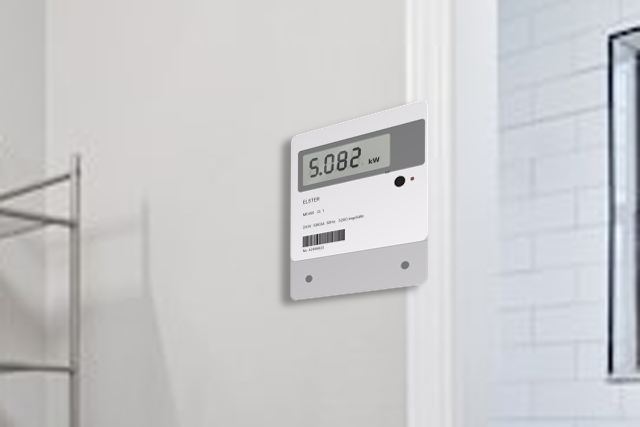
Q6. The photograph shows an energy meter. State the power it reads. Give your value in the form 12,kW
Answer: 5.082,kW
